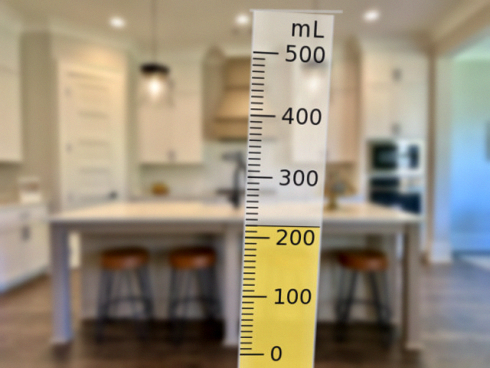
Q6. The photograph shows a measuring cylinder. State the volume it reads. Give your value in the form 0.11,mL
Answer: 220,mL
